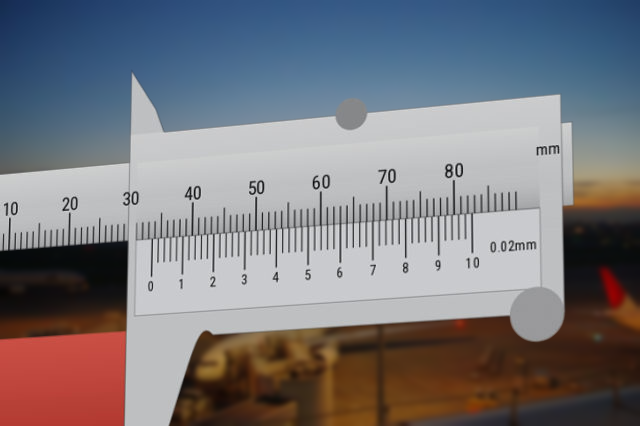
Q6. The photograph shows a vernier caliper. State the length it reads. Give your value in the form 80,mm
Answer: 33.6,mm
